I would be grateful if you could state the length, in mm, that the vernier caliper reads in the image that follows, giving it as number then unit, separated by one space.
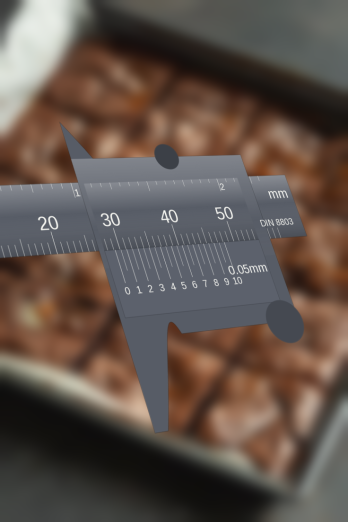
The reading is 29.2 mm
